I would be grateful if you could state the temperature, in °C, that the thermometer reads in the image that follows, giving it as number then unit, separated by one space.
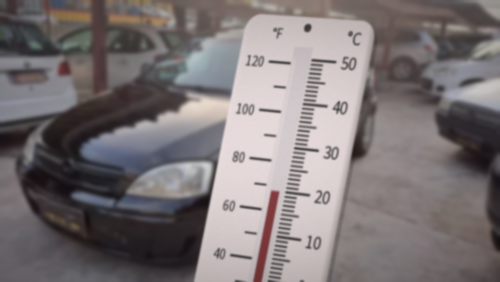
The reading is 20 °C
